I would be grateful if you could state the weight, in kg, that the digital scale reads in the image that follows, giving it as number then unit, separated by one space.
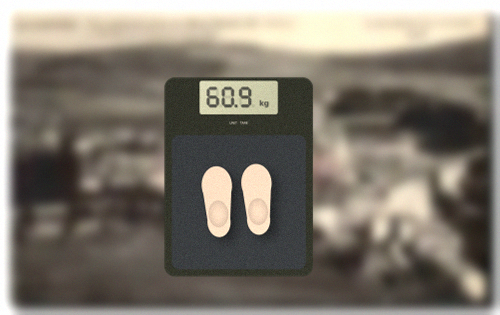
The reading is 60.9 kg
